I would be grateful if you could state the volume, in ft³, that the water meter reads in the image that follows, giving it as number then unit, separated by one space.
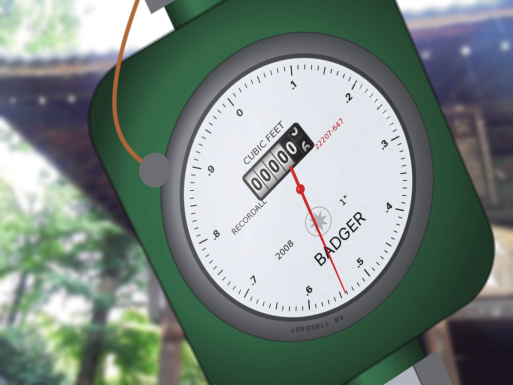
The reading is 5.54 ft³
